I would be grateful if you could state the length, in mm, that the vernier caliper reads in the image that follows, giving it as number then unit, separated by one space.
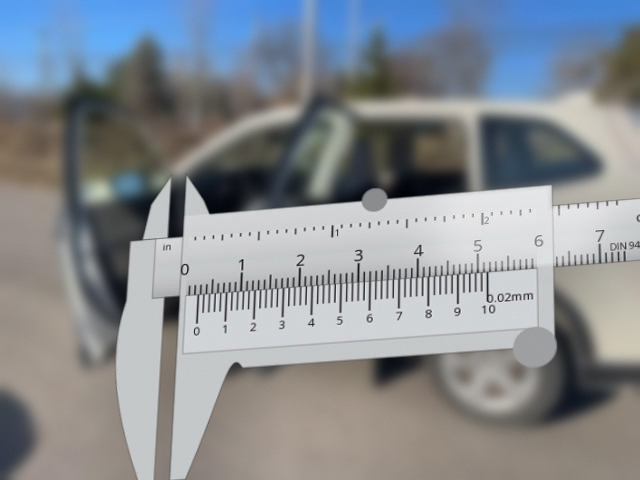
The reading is 2.6 mm
